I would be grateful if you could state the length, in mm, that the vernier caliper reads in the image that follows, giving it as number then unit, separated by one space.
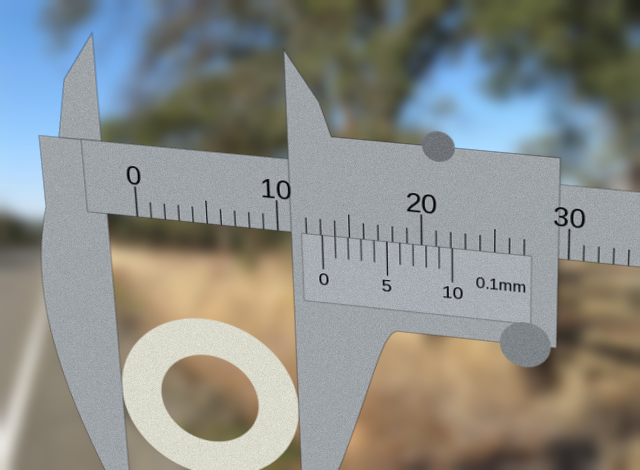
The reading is 13.1 mm
